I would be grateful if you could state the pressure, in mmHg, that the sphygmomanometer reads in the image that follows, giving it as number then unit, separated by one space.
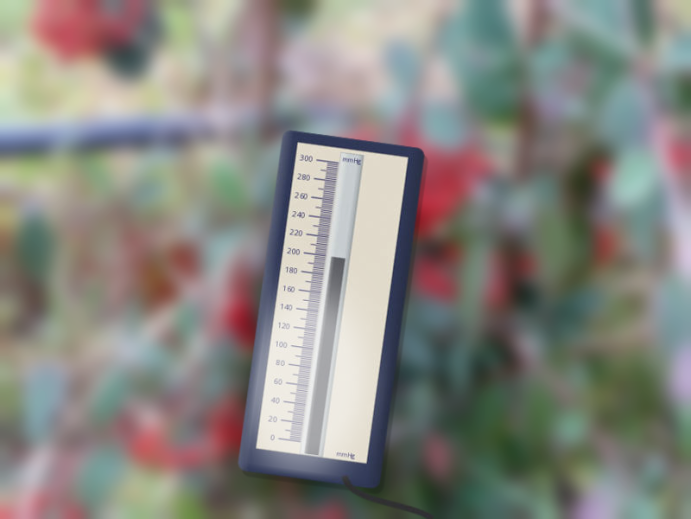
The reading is 200 mmHg
